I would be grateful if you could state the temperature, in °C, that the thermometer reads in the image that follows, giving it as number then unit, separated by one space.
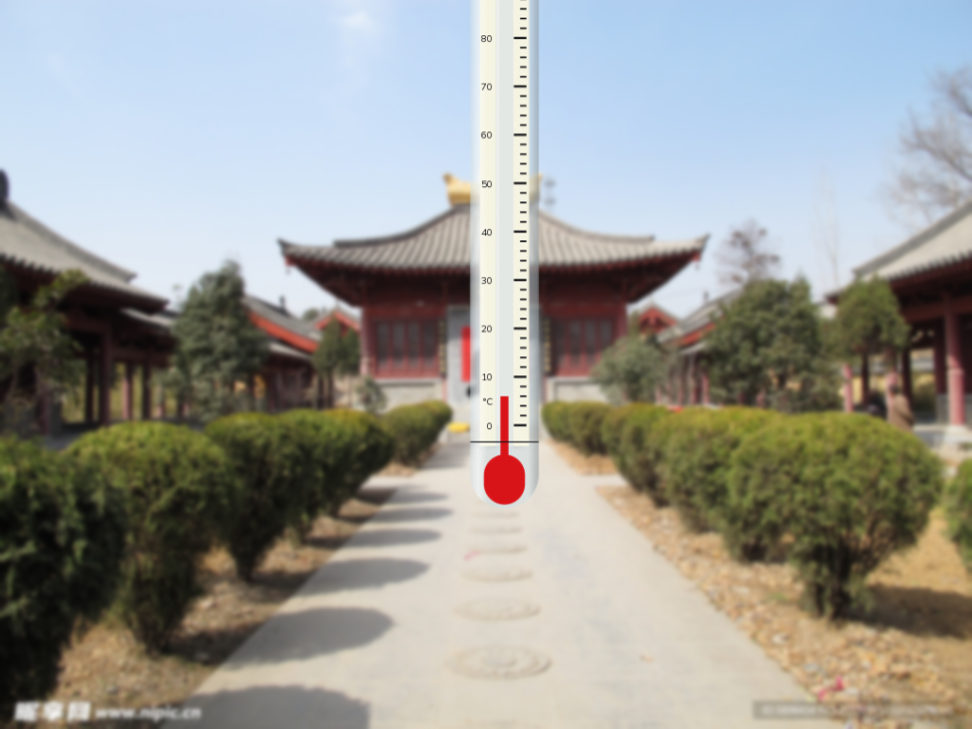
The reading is 6 °C
